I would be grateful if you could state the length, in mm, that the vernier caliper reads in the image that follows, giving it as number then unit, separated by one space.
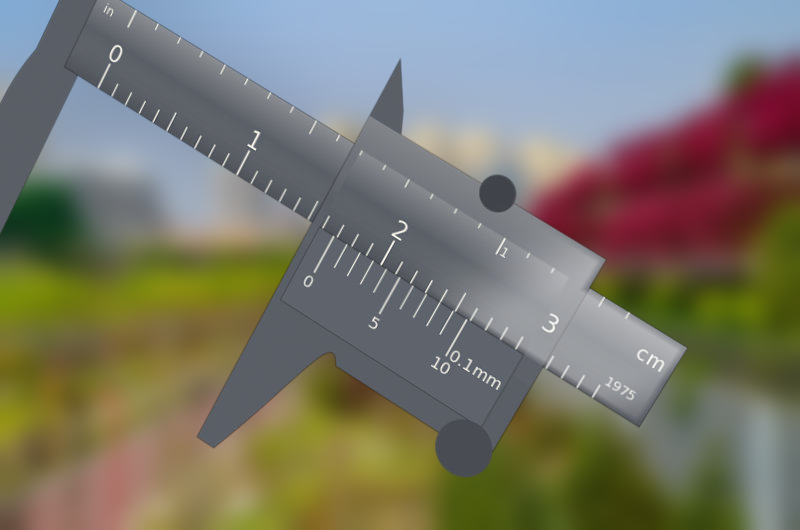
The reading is 16.8 mm
